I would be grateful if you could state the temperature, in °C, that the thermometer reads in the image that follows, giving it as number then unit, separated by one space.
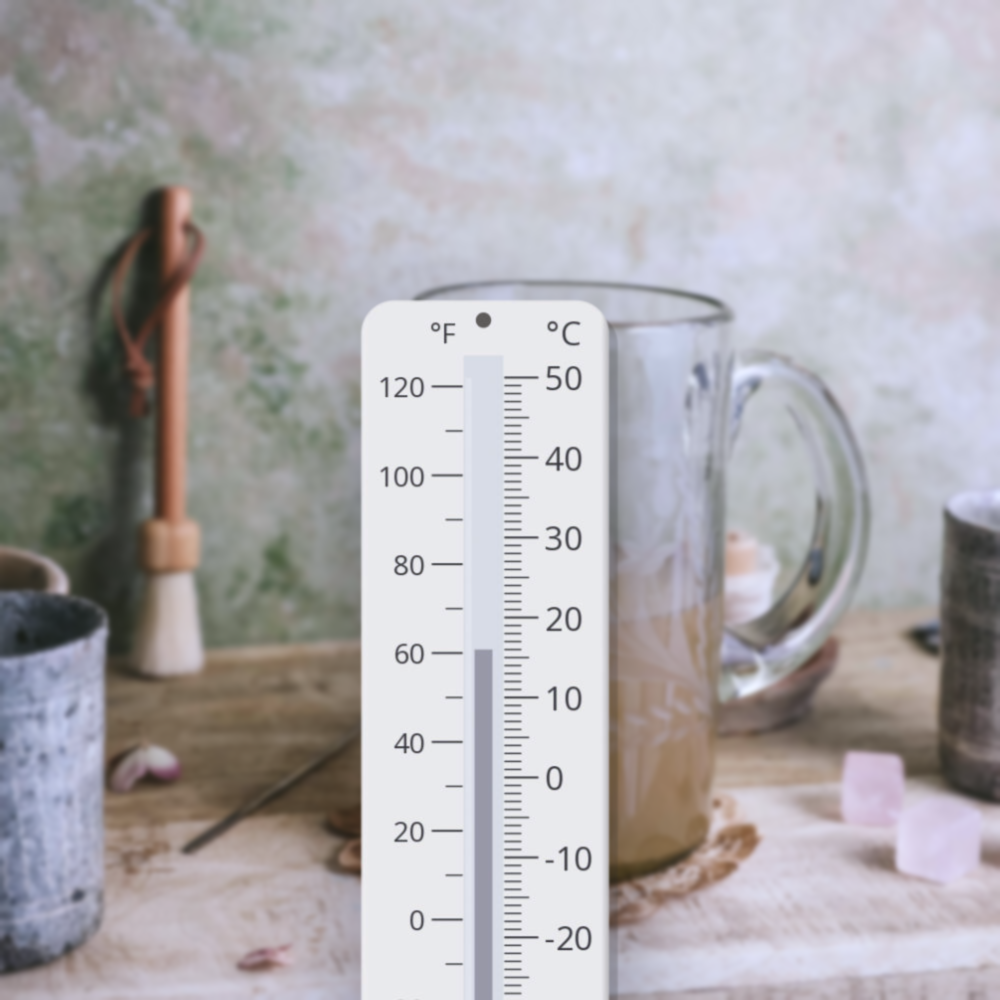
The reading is 16 °C
